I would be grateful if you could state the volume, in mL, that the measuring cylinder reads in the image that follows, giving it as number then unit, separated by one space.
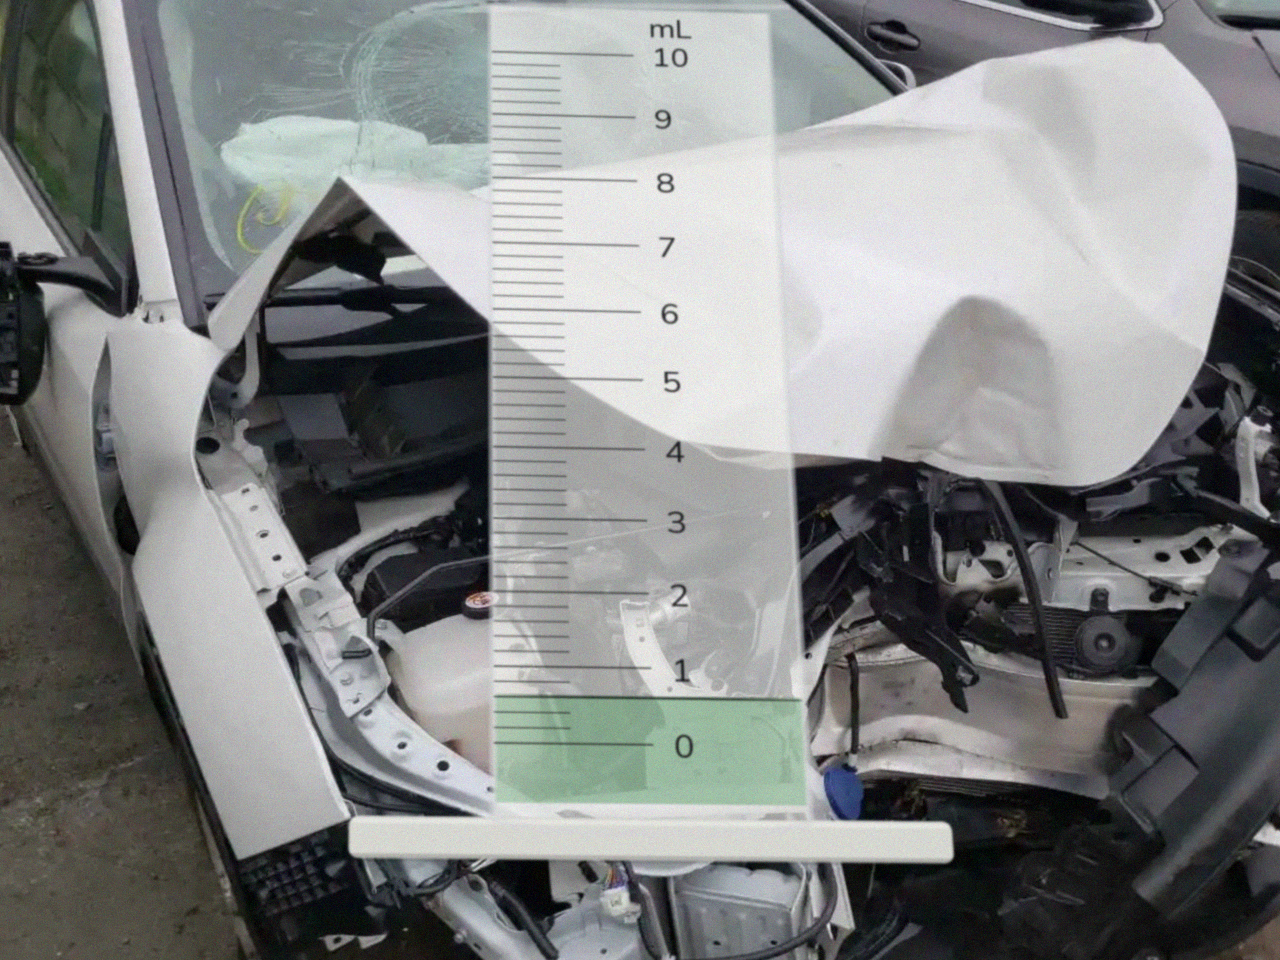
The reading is 0.6 mL
